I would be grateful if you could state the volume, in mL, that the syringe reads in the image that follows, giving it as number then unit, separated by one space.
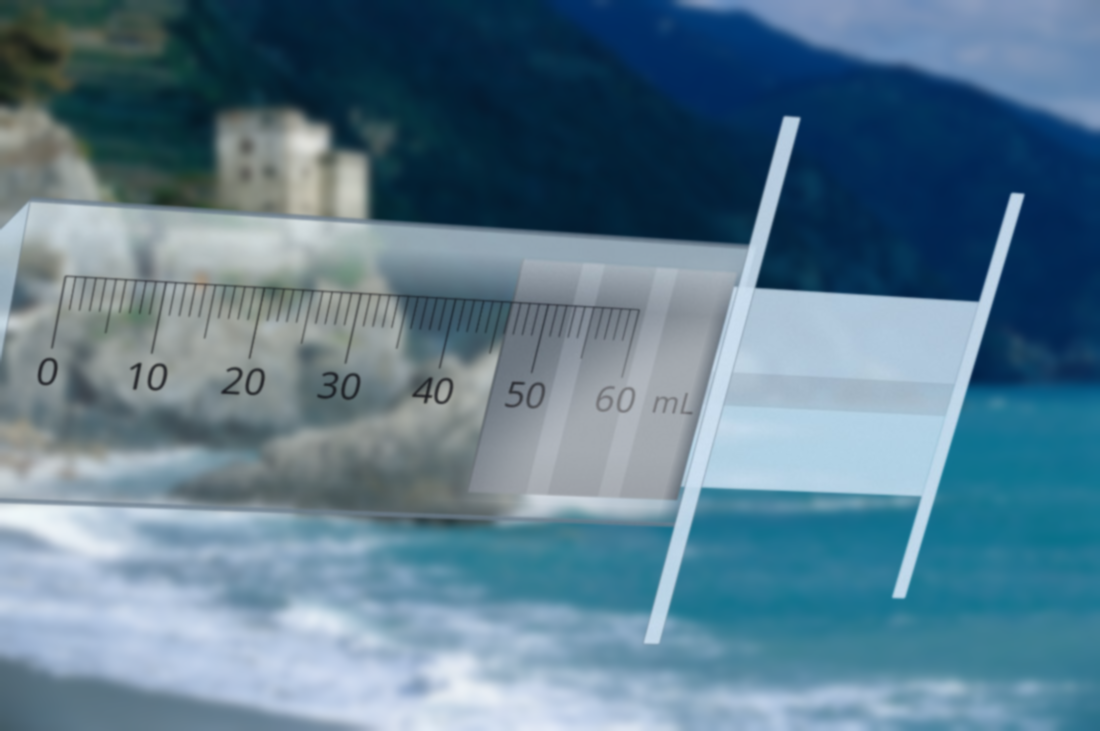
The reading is 46 mL
